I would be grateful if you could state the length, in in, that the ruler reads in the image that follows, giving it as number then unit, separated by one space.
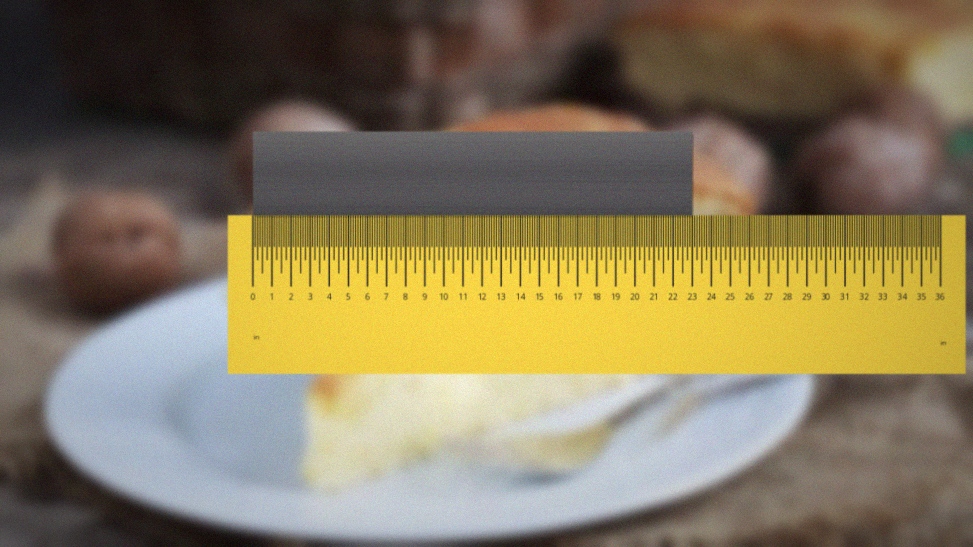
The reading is 23 in
